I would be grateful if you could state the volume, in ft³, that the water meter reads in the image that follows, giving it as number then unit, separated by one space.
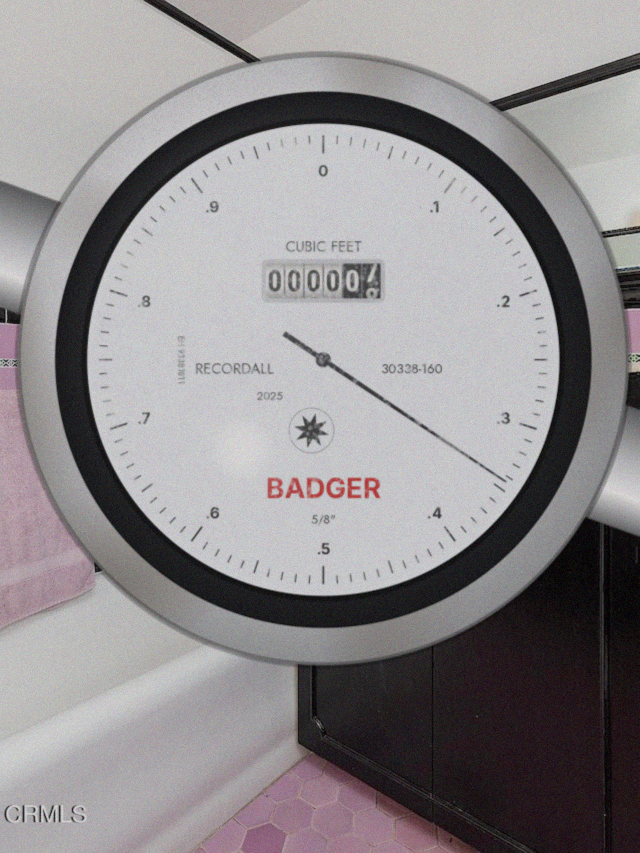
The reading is 7.34 ft³
